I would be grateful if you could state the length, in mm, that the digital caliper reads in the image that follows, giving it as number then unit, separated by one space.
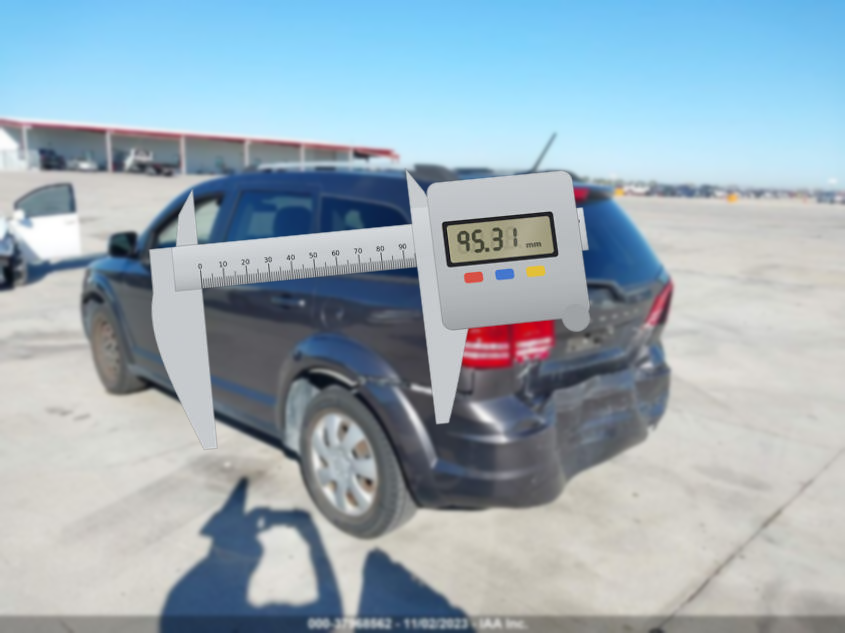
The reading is 95.31 mm
